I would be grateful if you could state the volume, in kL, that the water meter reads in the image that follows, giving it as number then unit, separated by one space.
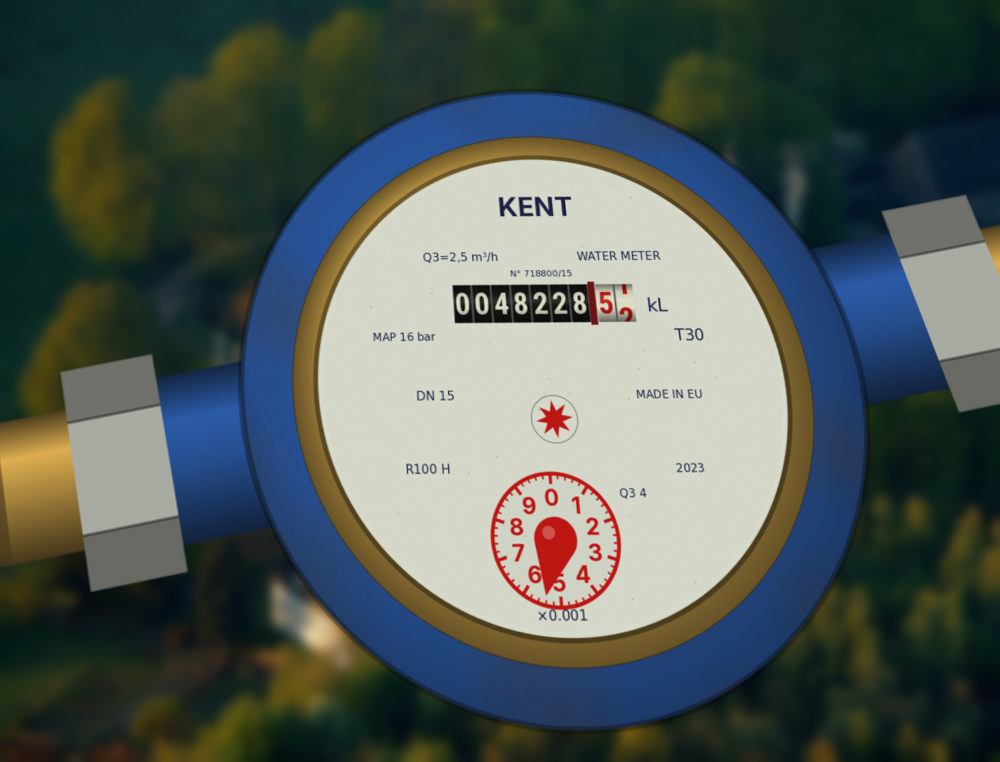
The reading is 48228.515 kL
